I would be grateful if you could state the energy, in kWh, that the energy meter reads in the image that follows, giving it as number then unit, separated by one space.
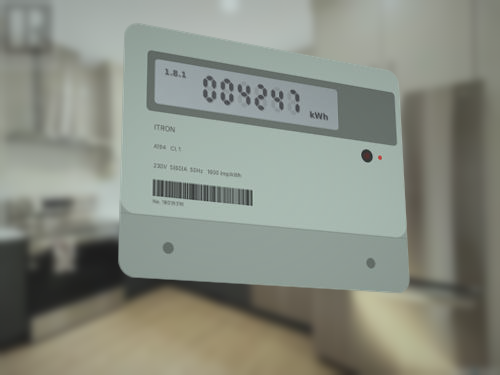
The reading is 4247 kWh
